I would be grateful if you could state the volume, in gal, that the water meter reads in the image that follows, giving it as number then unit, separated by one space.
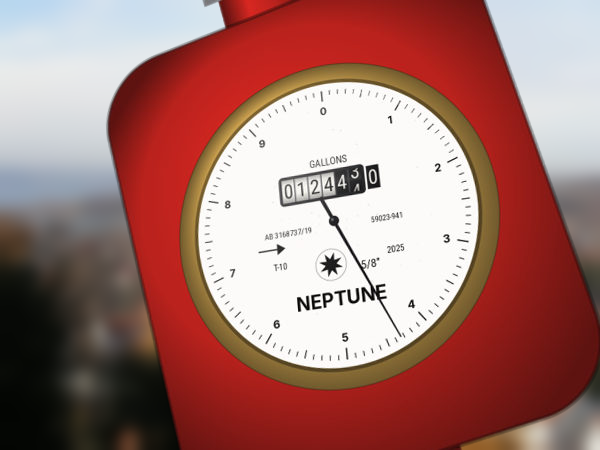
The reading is 124434.3 gal
